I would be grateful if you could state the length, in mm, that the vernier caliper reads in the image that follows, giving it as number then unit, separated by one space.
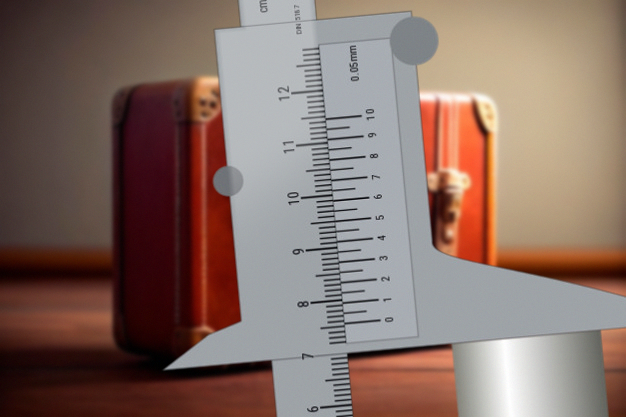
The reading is 75.5 mm
